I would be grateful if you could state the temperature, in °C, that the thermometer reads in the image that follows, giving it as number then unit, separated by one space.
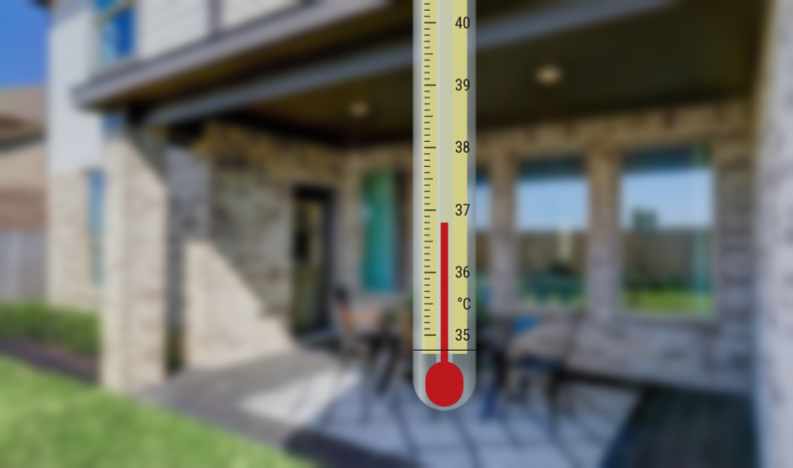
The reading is 36.8 °C
